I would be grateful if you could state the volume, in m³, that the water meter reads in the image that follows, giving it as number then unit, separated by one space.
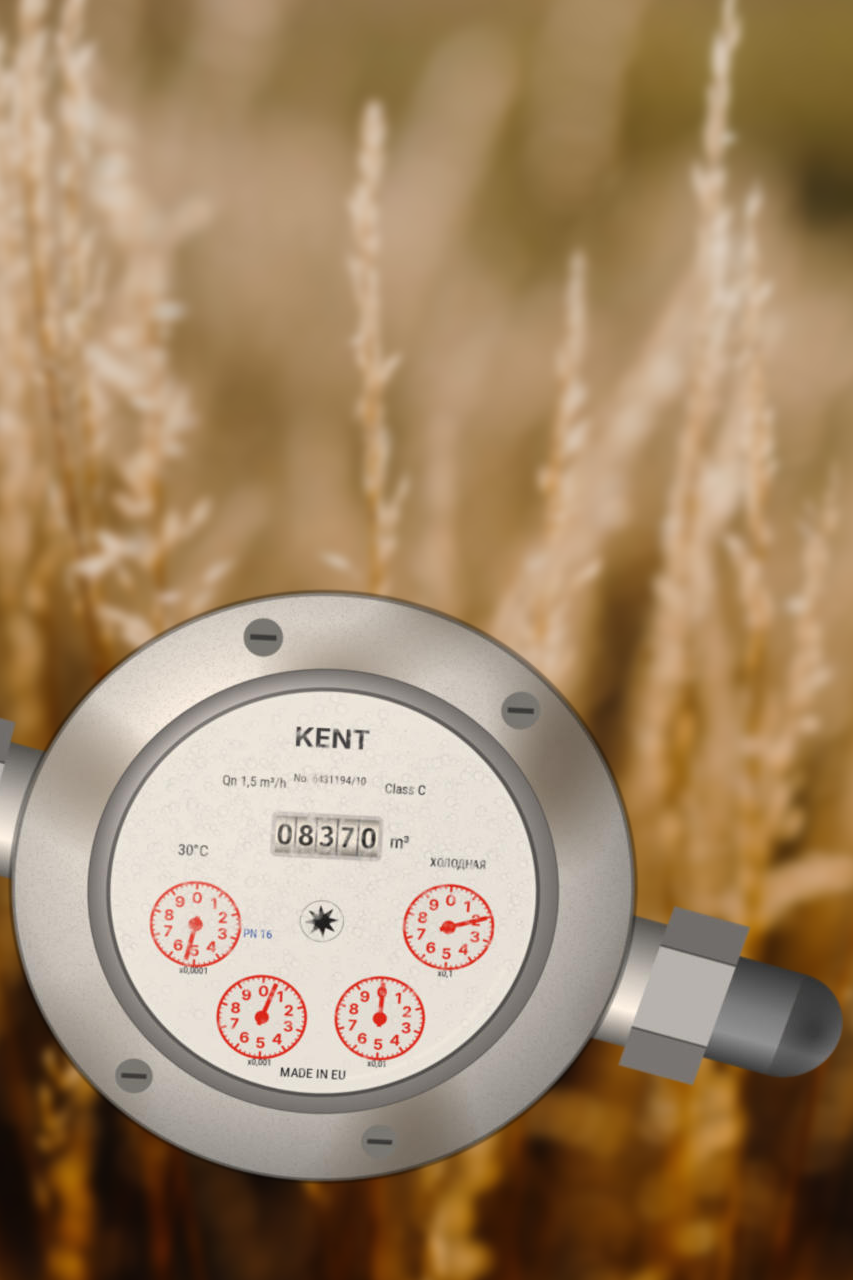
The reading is 8370.2005 m³
